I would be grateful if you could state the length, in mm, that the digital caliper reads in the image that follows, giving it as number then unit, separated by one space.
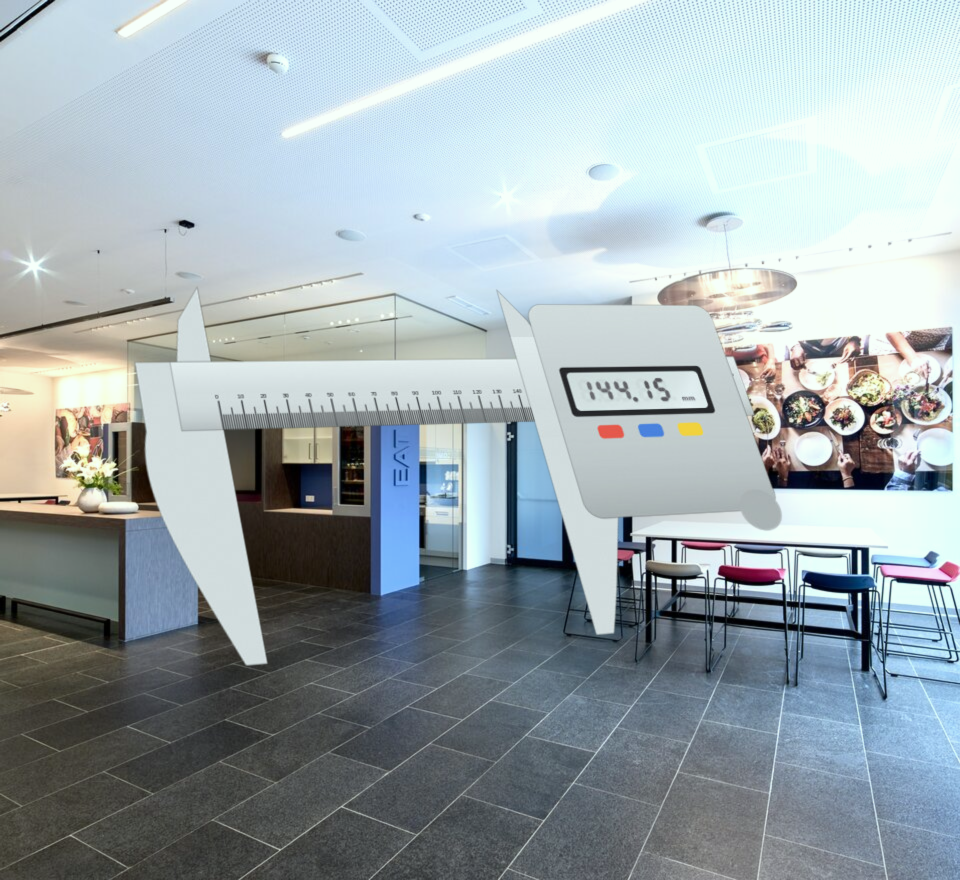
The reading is 144.15 mm
